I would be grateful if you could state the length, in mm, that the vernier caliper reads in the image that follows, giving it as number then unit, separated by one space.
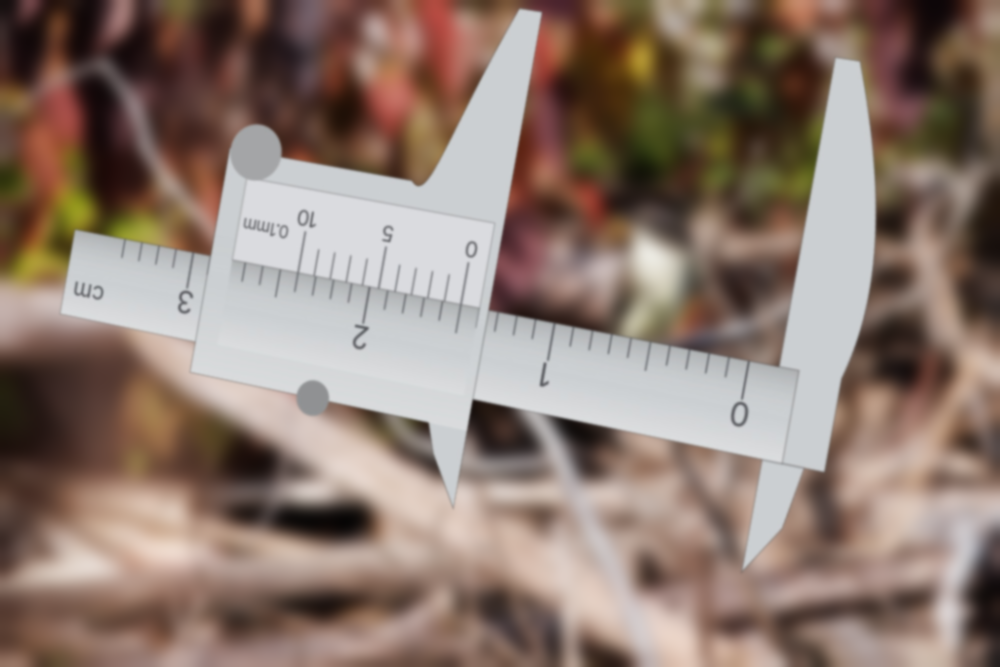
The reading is 15.0 mm
